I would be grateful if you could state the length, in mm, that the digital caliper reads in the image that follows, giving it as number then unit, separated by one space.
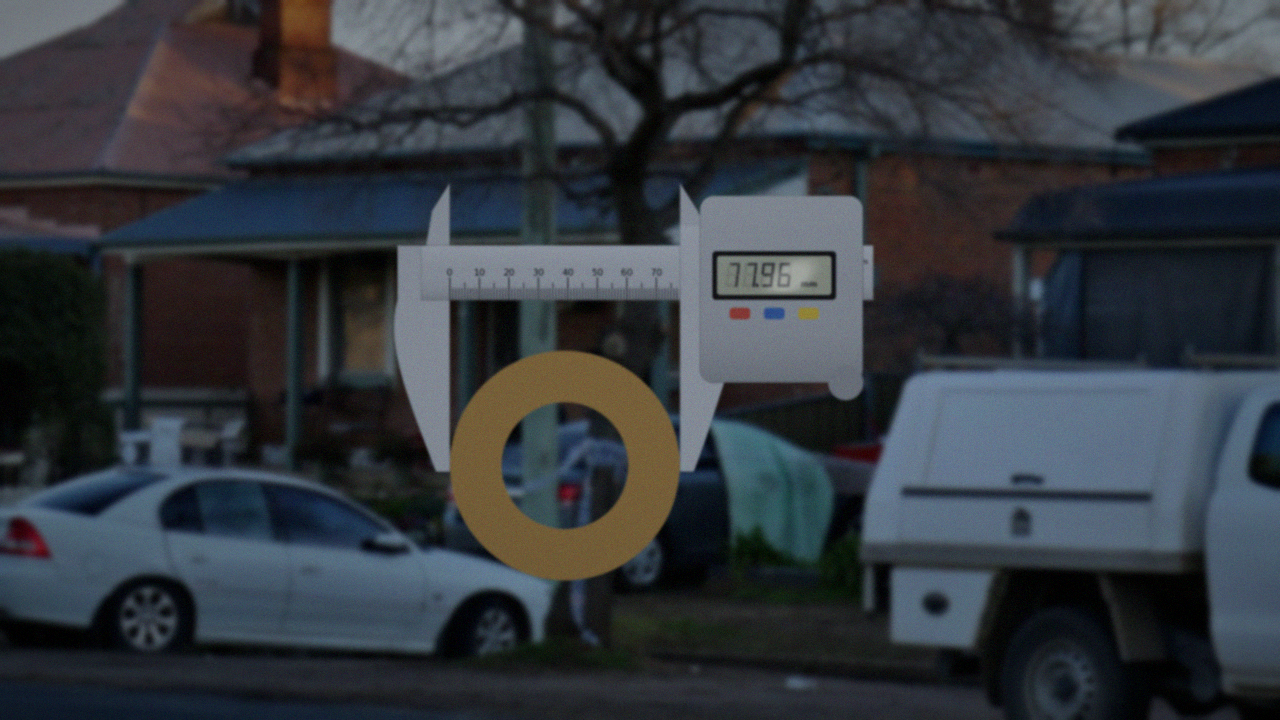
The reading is 77.96 mm
